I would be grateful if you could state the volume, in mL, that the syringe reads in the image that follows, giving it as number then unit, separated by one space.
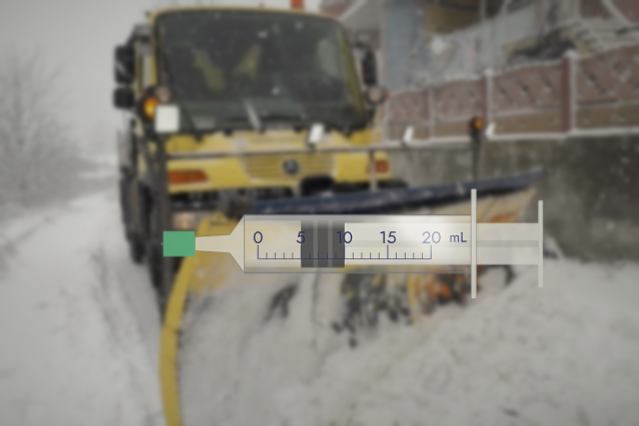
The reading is 5 mL
